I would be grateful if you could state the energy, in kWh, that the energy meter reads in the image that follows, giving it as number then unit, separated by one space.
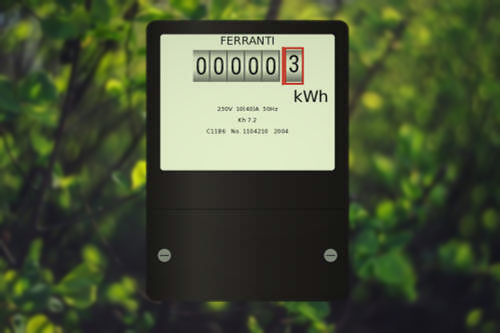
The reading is 0.3 kWh
